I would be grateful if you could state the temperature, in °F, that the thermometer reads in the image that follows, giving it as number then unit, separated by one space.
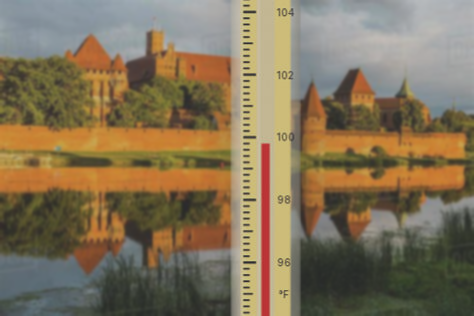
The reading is 99.8 °F
